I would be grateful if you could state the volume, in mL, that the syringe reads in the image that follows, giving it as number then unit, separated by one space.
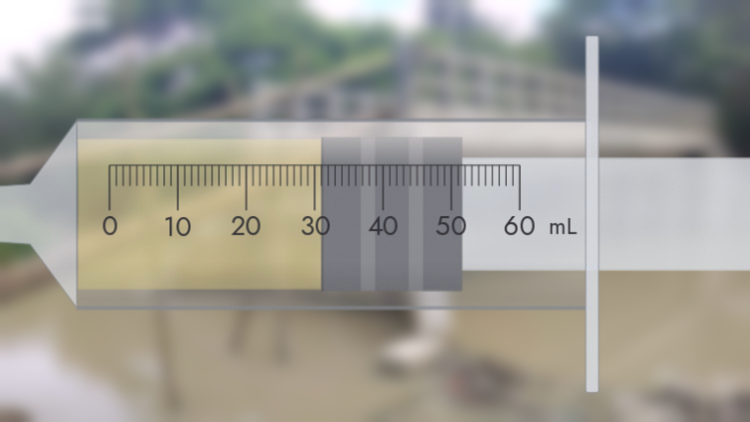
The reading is 31 mL
